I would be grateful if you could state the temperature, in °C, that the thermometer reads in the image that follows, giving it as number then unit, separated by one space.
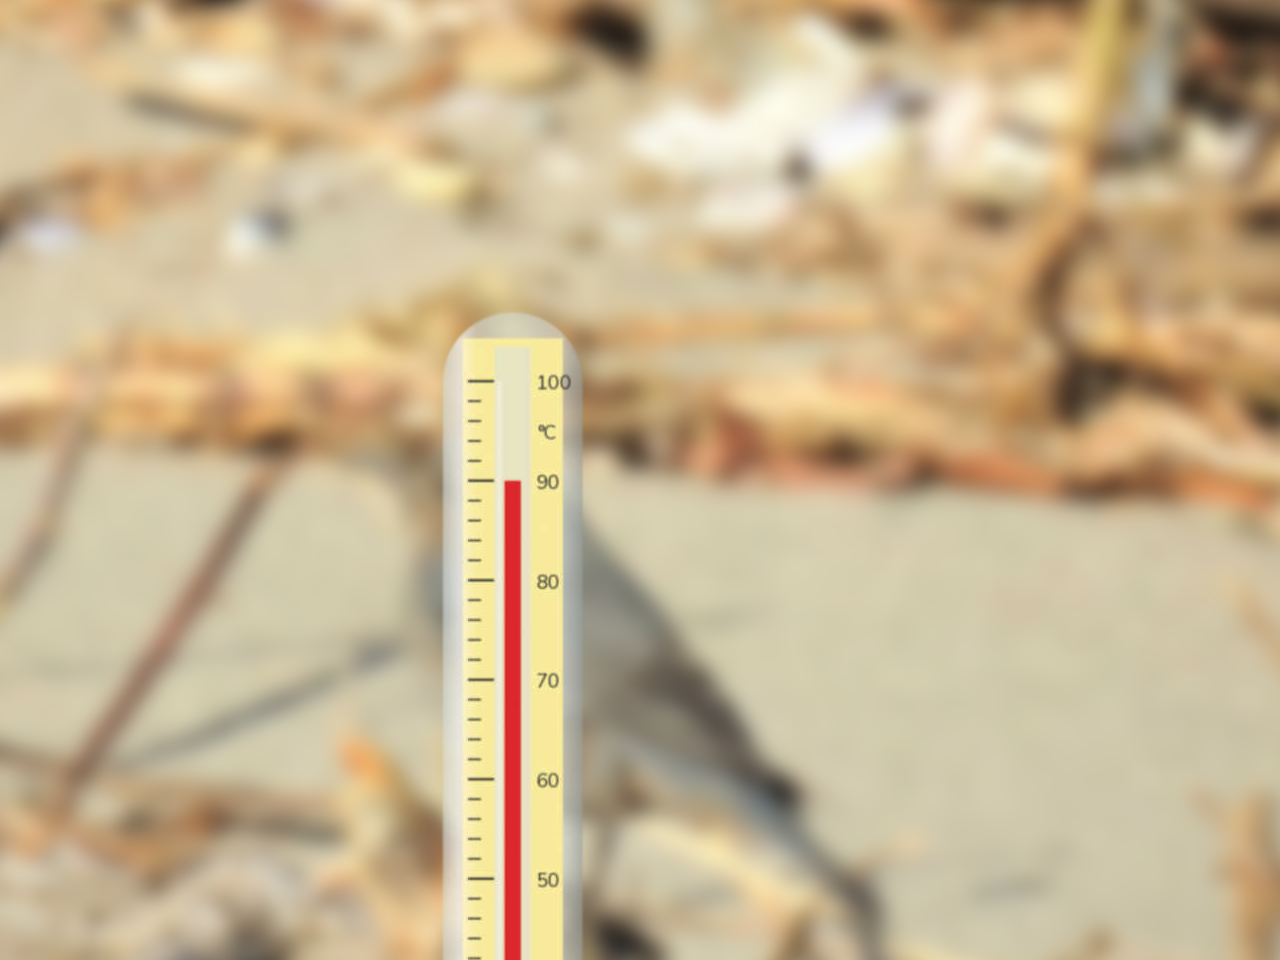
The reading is 90 °C
